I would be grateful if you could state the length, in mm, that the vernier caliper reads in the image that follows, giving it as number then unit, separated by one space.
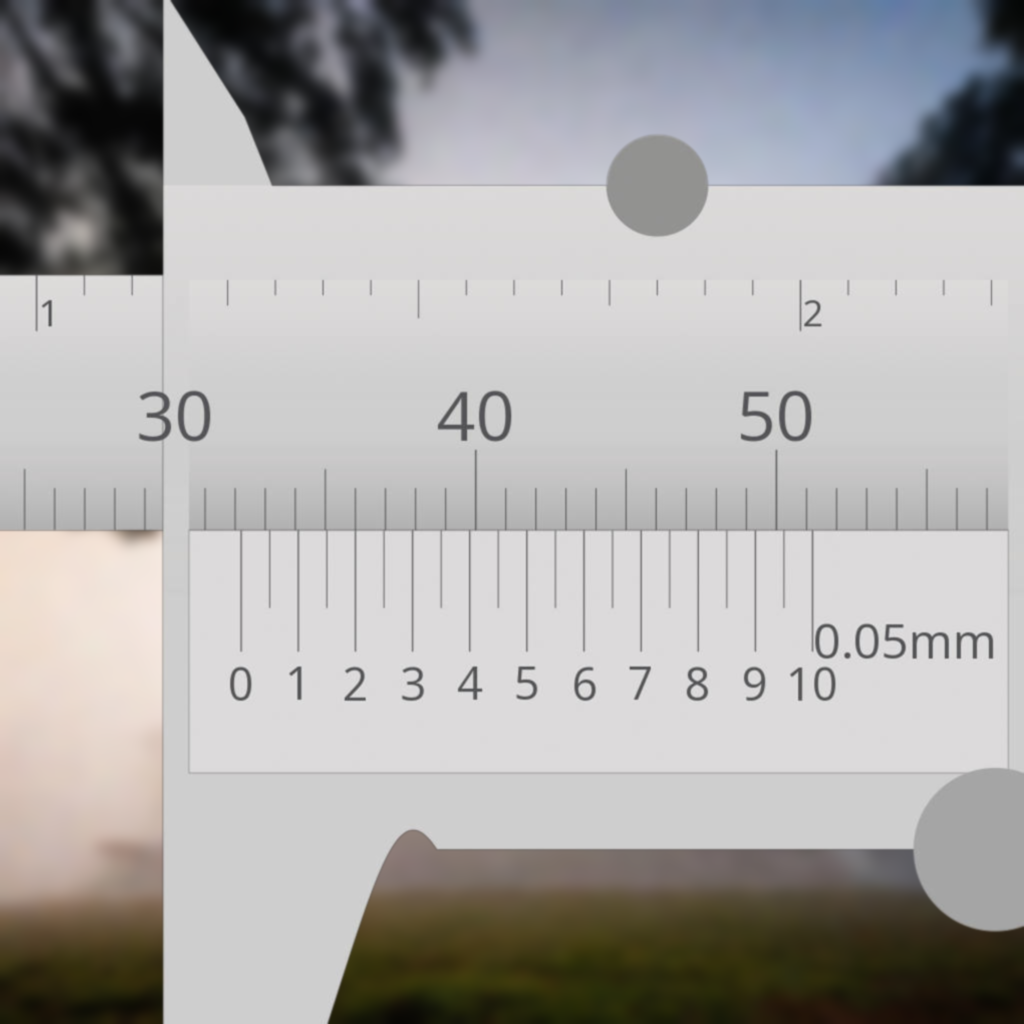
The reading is 32.20 mm
